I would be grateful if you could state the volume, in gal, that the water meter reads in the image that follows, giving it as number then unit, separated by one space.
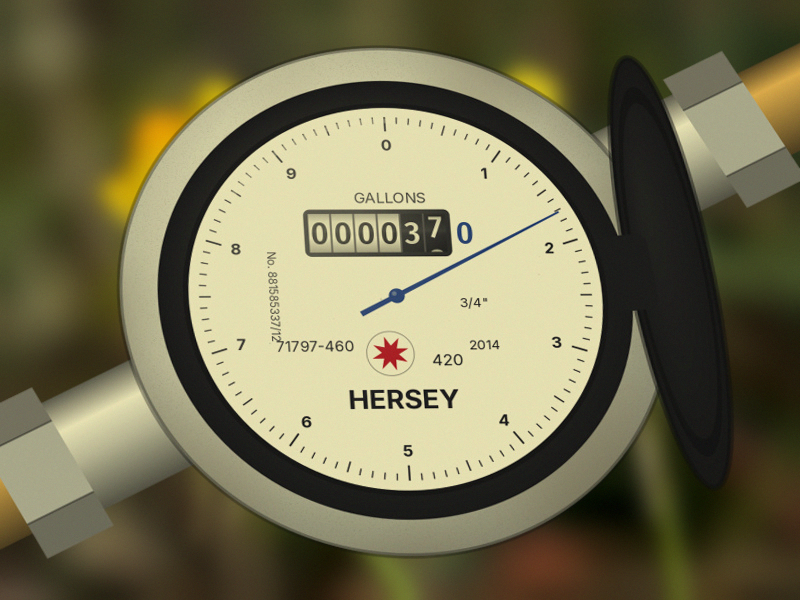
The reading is 371.7 gal
